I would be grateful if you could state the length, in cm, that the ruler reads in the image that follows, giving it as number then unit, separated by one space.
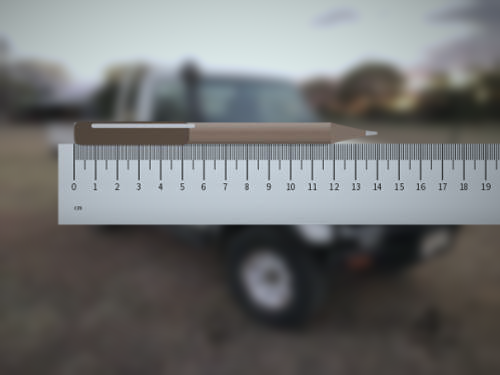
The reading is 14 cm
